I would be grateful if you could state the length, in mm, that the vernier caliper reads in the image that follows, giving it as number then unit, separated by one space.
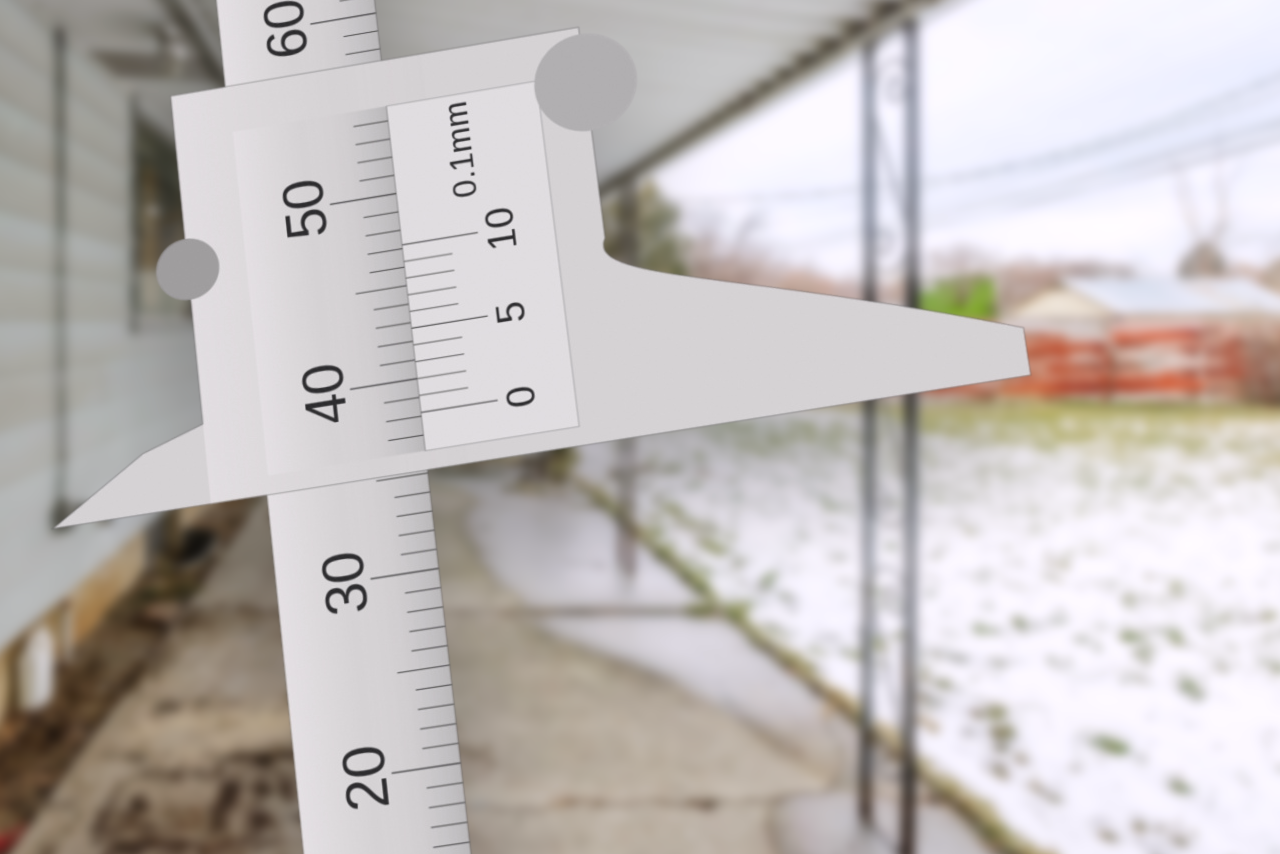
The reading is 38.2 mm
